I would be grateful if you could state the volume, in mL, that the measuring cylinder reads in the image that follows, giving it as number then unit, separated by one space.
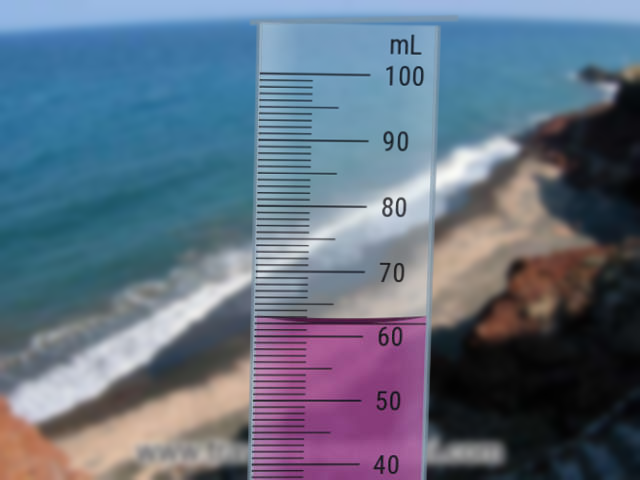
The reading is 62 mL
